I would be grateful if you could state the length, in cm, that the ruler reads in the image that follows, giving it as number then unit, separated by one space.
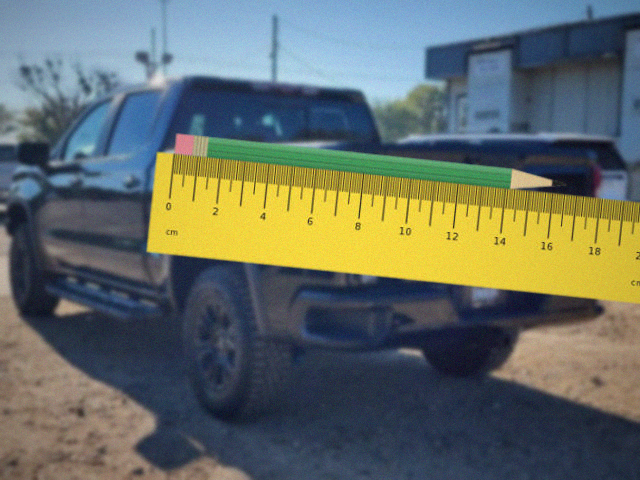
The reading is 16.5 cm
